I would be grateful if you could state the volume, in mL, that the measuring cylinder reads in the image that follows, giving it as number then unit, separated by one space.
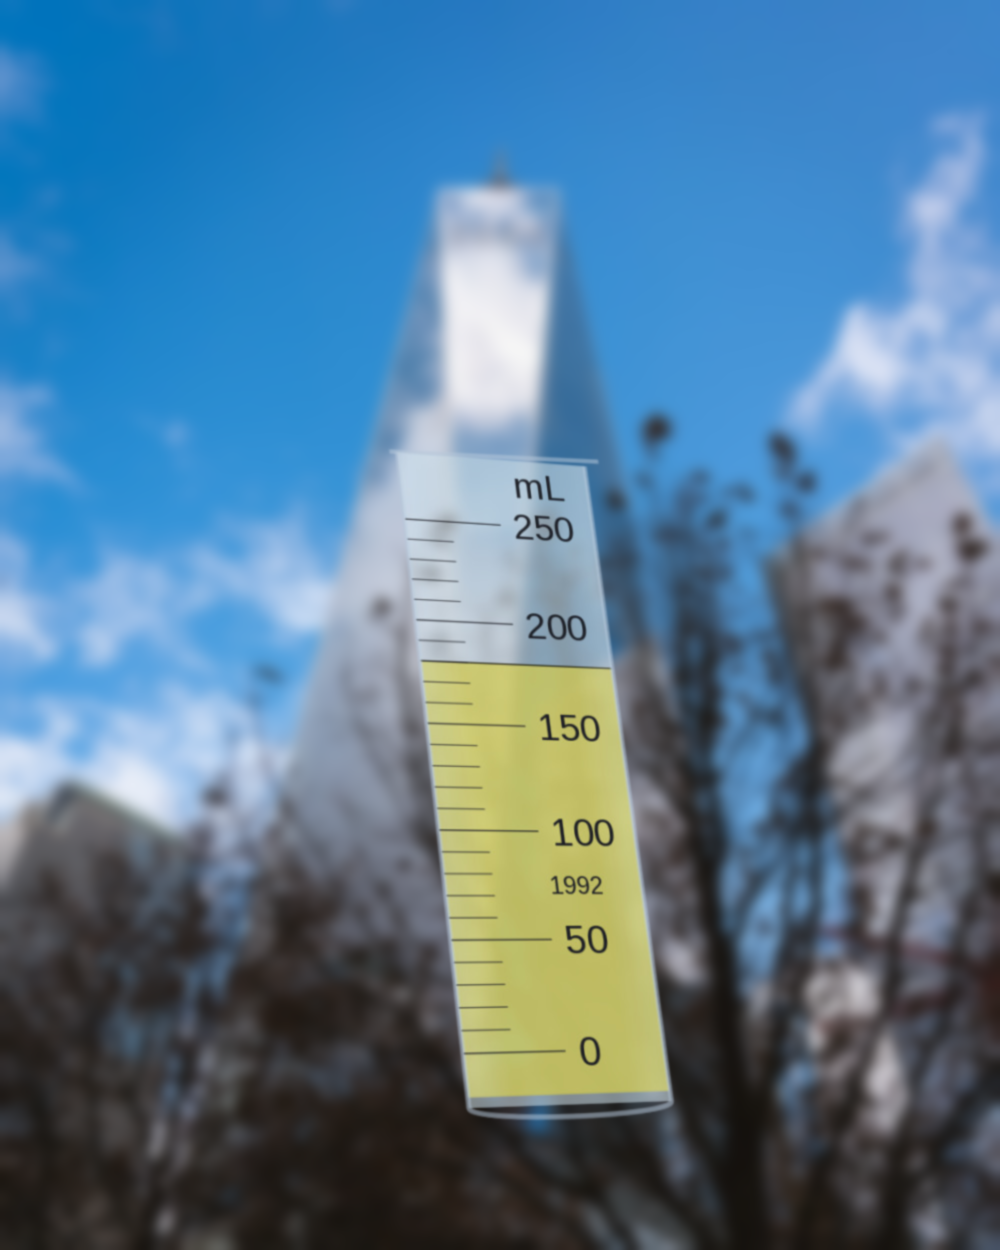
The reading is 180 mL
